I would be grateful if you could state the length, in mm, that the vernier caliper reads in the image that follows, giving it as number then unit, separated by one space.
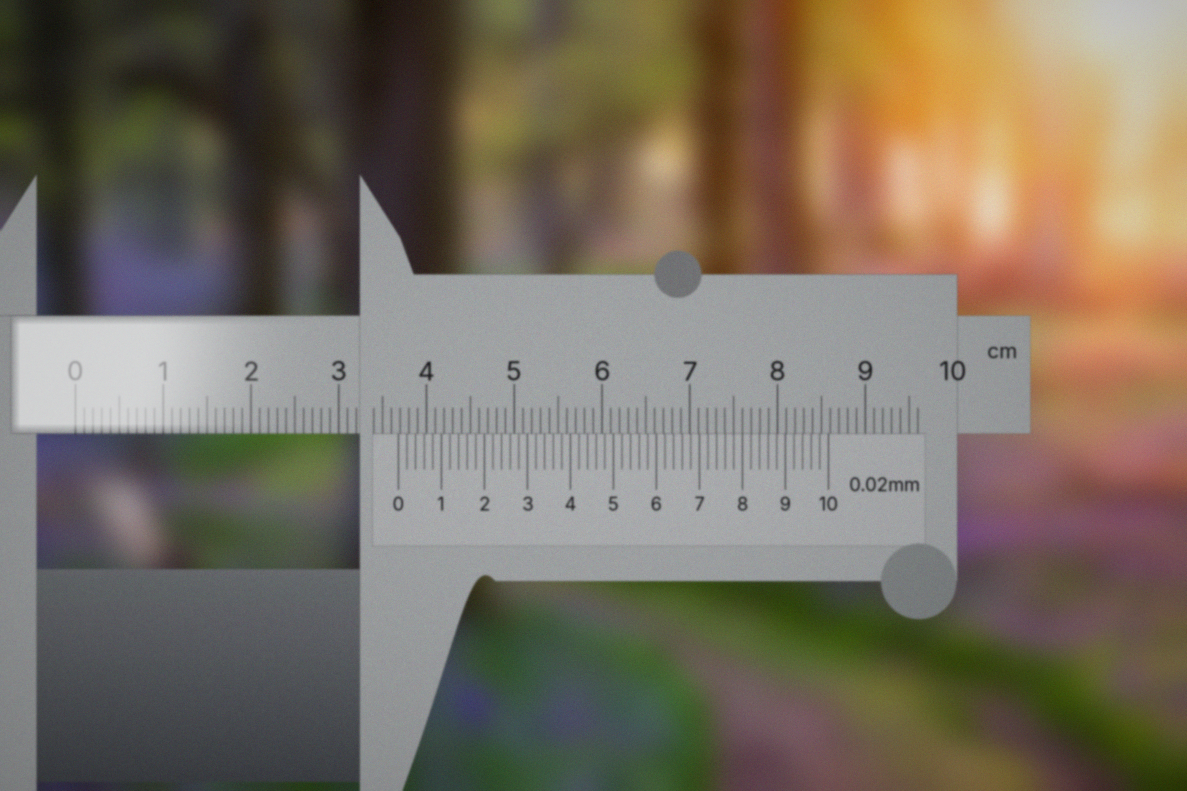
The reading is 36.8 mm
